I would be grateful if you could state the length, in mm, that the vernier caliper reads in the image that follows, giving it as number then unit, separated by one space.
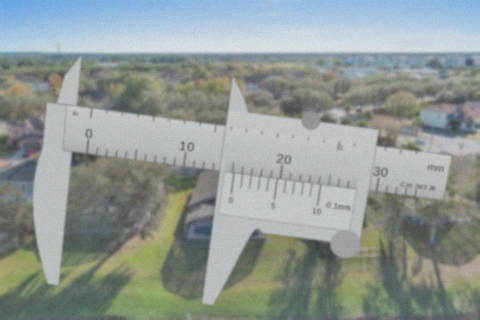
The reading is 15.2 mm
